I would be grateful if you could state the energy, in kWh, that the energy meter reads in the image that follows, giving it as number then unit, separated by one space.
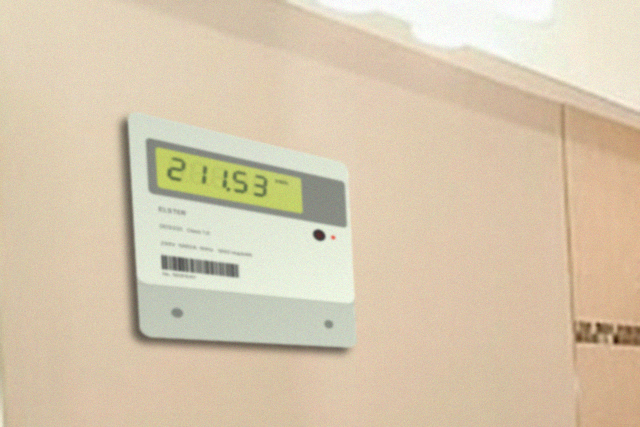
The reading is 211.53 kWh
